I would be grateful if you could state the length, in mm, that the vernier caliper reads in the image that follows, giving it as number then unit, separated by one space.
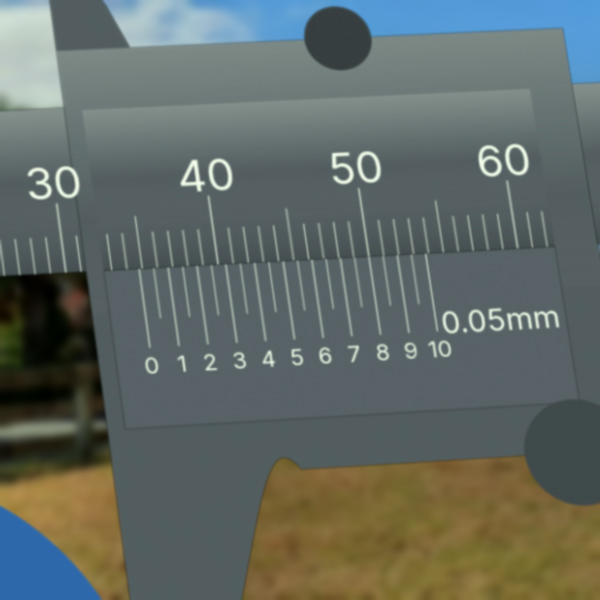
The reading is 34.8 mm
